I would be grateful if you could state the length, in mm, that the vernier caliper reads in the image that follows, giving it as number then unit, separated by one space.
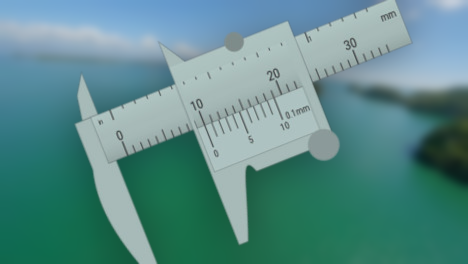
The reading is 10.0 mm
